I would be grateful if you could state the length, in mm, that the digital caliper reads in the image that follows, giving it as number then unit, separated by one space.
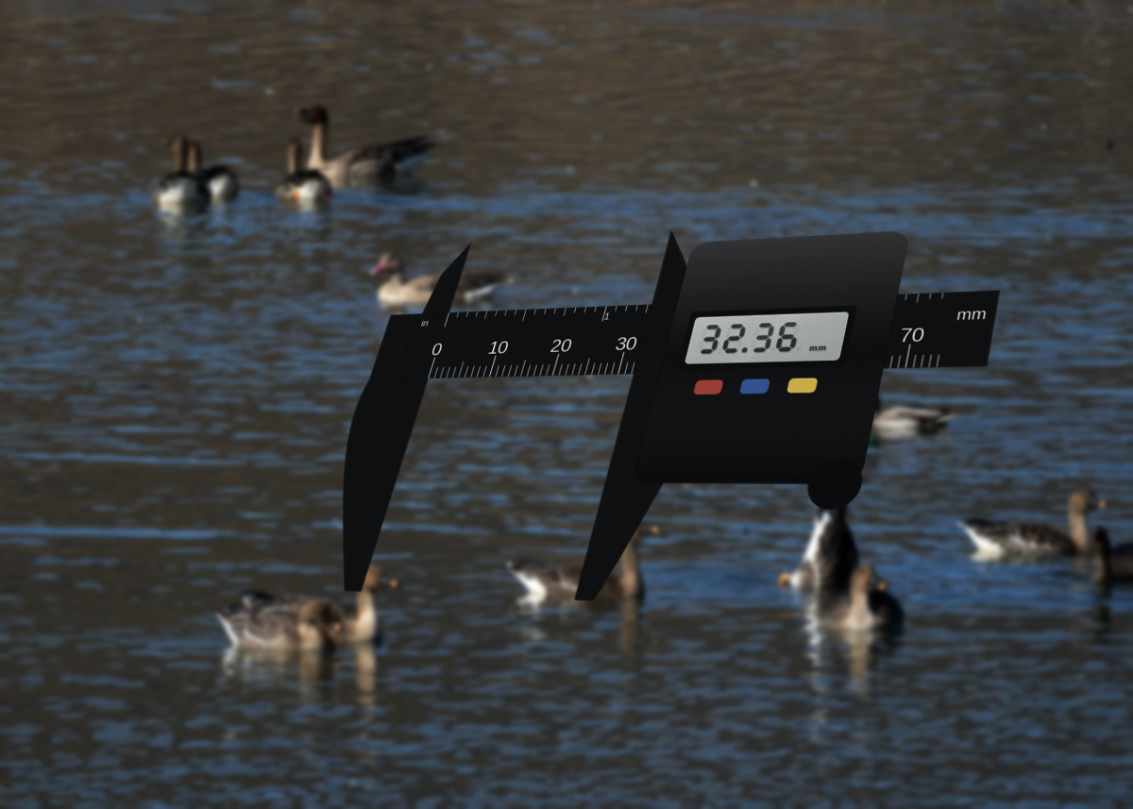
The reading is 32.36 mm
